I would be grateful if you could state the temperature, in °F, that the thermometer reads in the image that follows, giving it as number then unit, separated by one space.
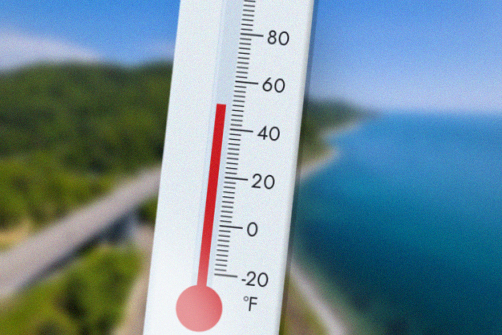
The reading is 50 °F
